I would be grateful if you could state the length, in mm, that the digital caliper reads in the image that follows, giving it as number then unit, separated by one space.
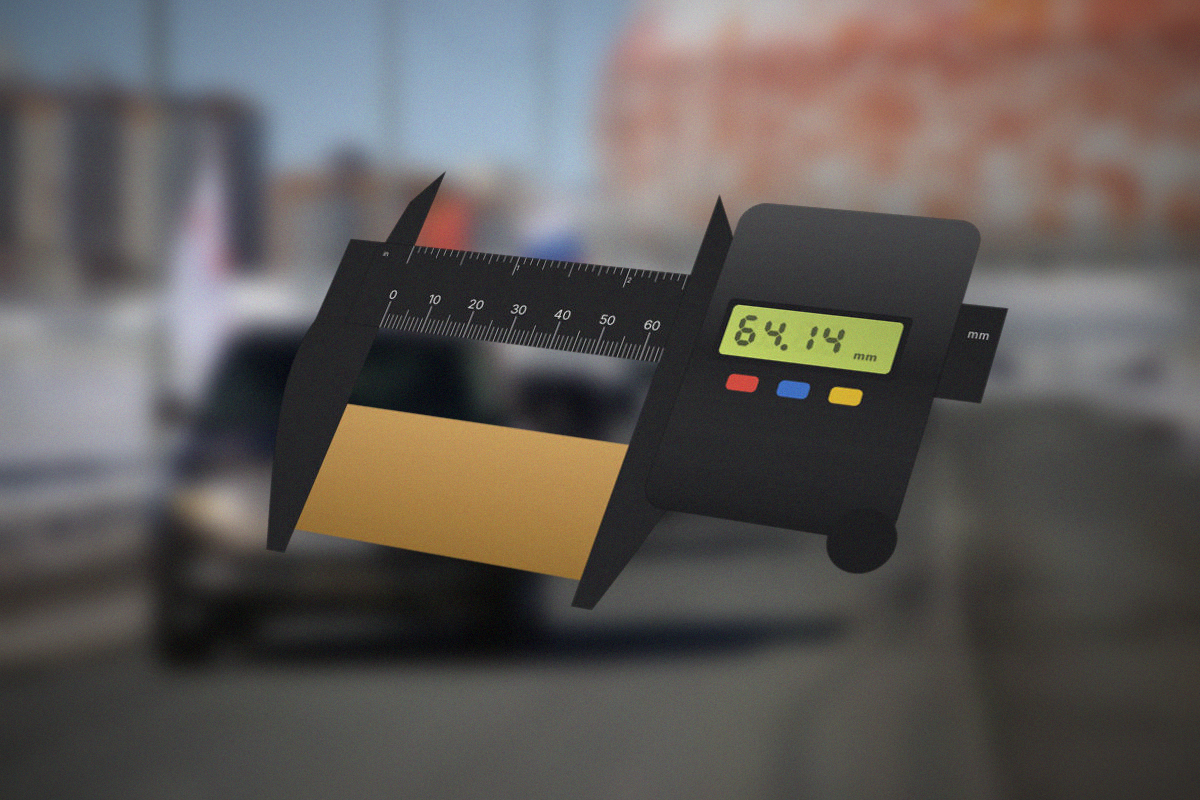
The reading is 64.14 mm
